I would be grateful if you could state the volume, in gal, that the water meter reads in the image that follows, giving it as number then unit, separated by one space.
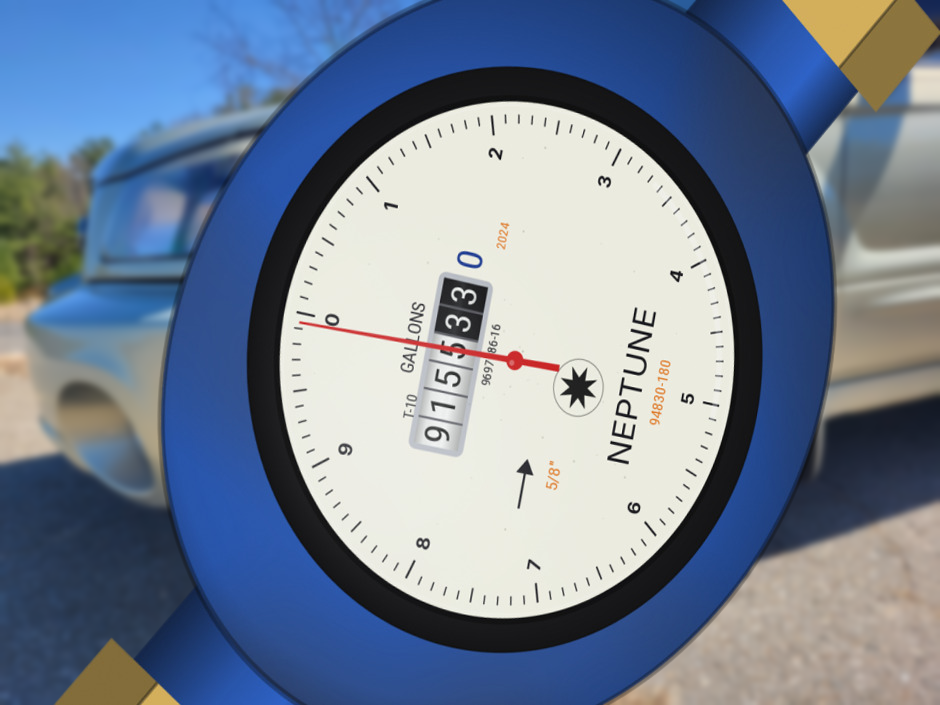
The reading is 9155329.9 gal
